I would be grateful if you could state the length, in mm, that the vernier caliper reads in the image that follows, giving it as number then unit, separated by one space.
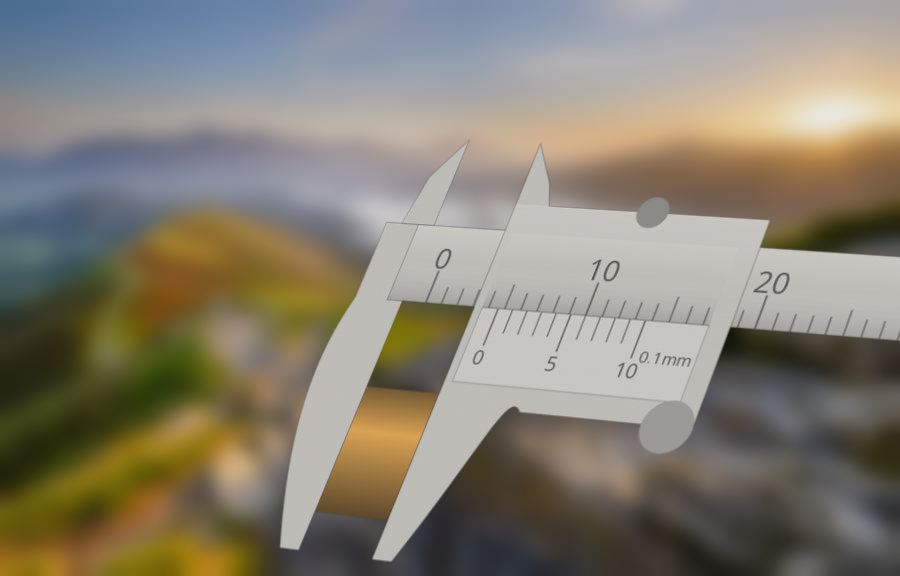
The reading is 4.6 mm
